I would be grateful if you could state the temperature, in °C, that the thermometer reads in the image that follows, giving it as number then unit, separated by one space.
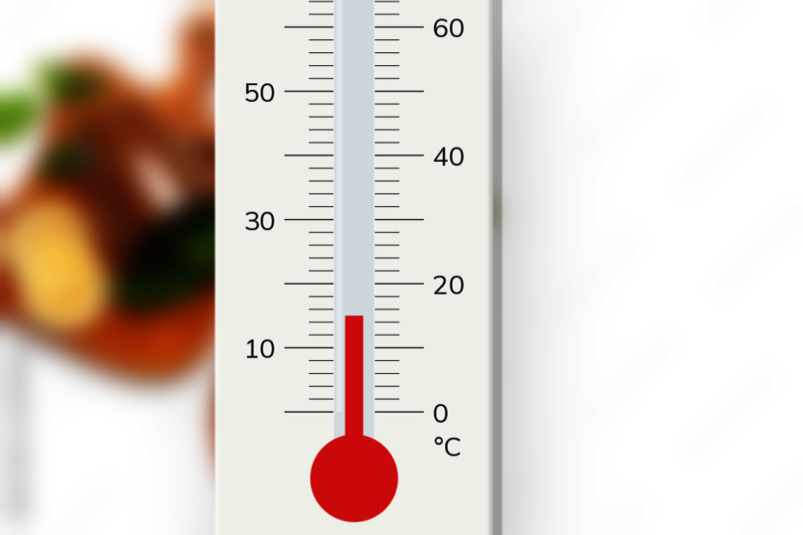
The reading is 15 °C
